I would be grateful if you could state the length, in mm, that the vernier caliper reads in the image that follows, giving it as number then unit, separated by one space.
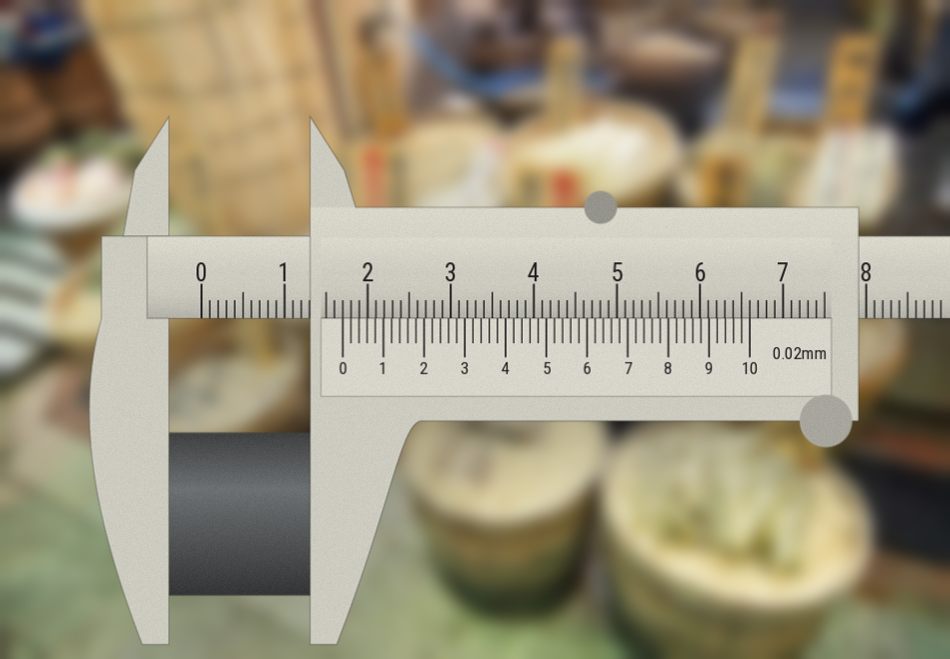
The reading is 17.0 mm
